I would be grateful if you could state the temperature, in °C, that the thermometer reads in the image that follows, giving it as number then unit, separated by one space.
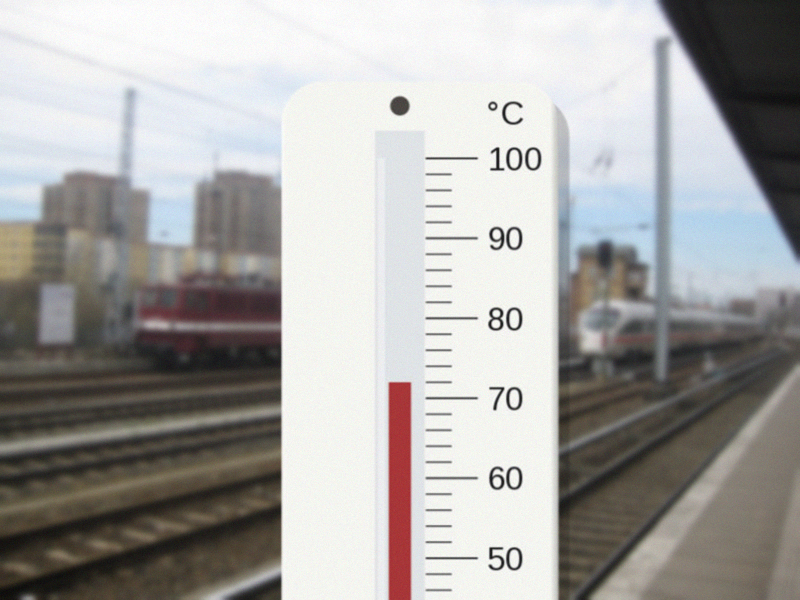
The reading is 72 °C
